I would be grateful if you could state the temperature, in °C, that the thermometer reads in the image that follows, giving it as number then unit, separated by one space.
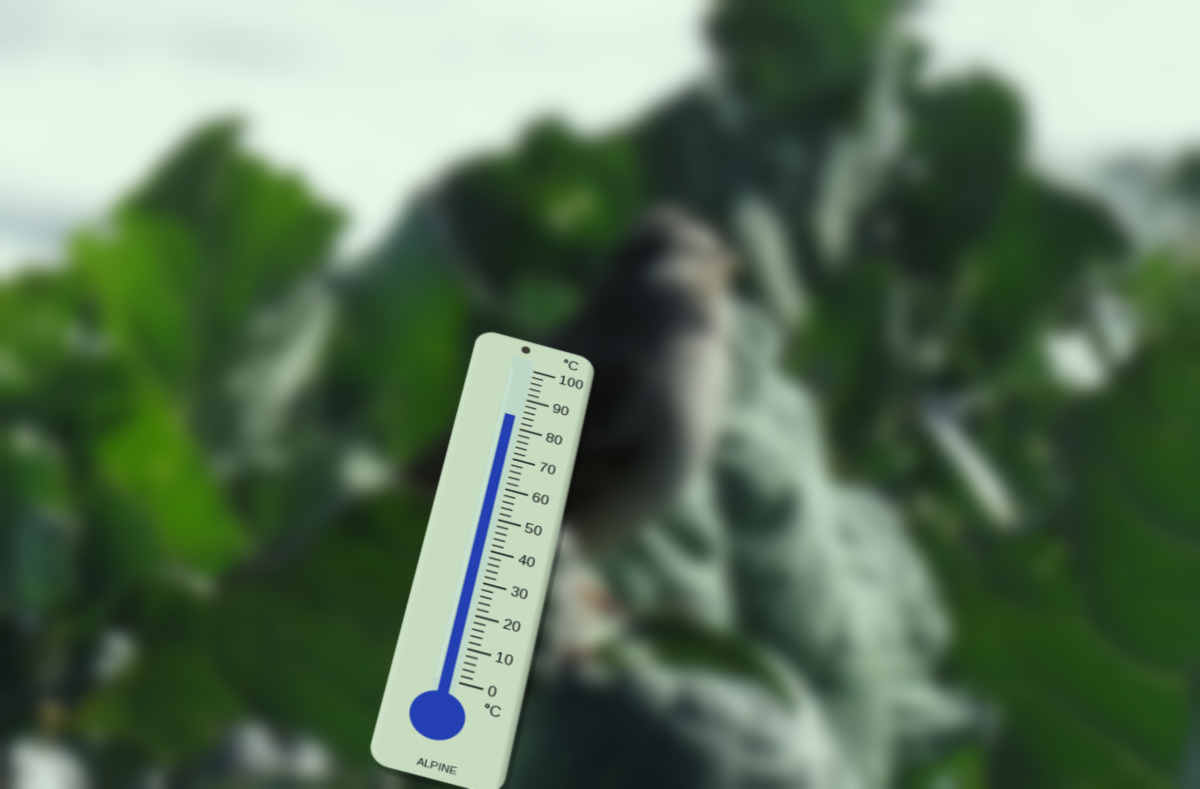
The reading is 84 °C
